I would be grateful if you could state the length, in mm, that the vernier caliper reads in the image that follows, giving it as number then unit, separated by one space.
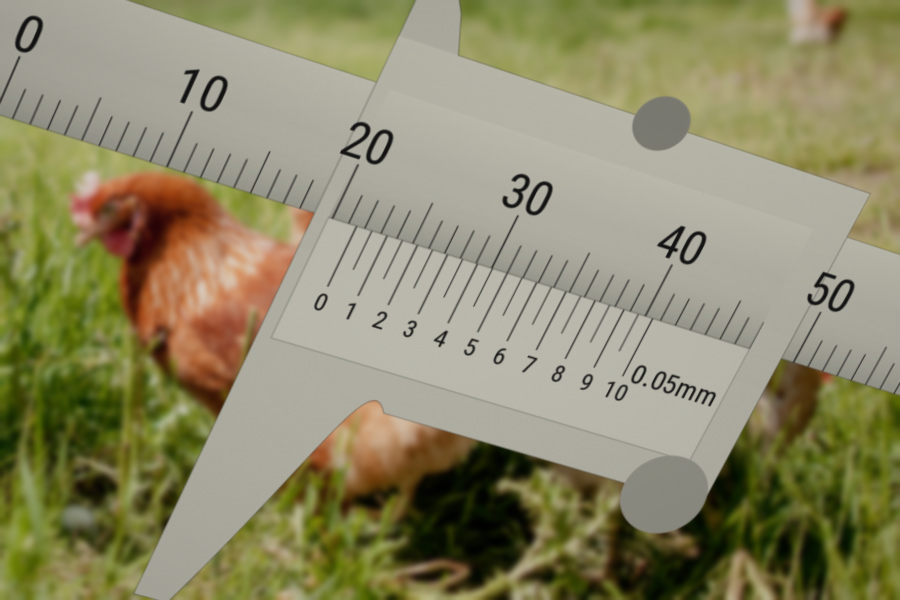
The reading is 21.5 mm
